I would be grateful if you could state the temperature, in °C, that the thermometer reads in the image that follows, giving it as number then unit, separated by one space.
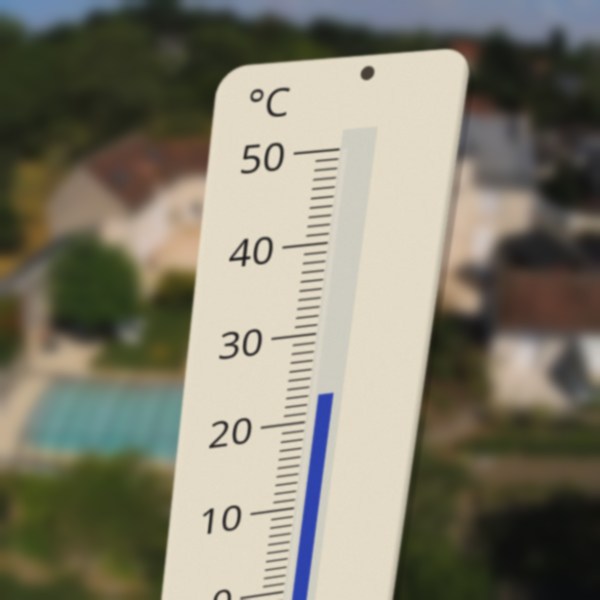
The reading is 23 °C
